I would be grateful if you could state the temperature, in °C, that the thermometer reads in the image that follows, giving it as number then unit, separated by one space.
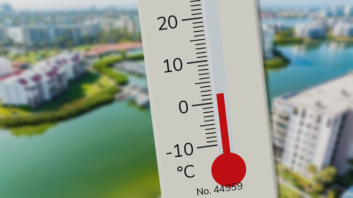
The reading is 2 °C
